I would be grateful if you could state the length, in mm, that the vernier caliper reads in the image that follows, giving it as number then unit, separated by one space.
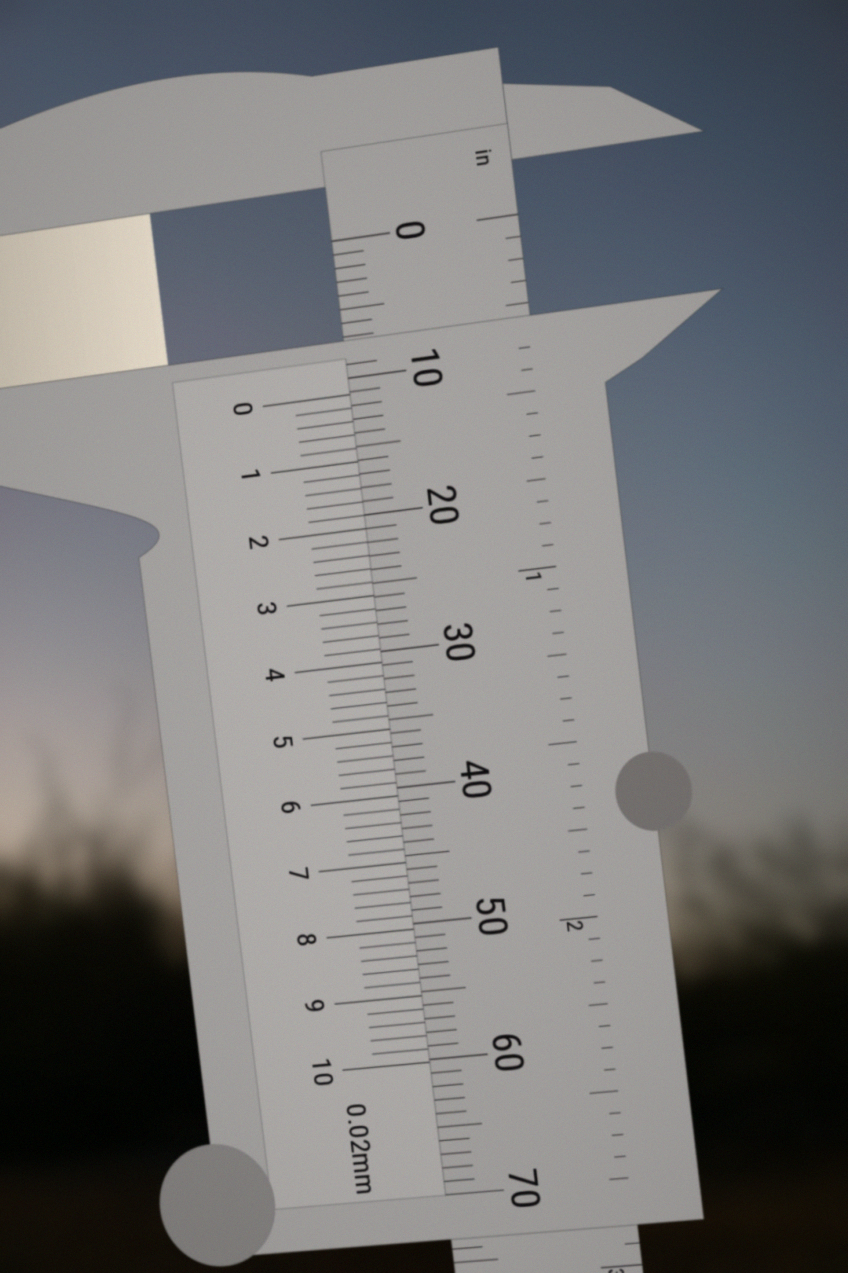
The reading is 11.2 mm
